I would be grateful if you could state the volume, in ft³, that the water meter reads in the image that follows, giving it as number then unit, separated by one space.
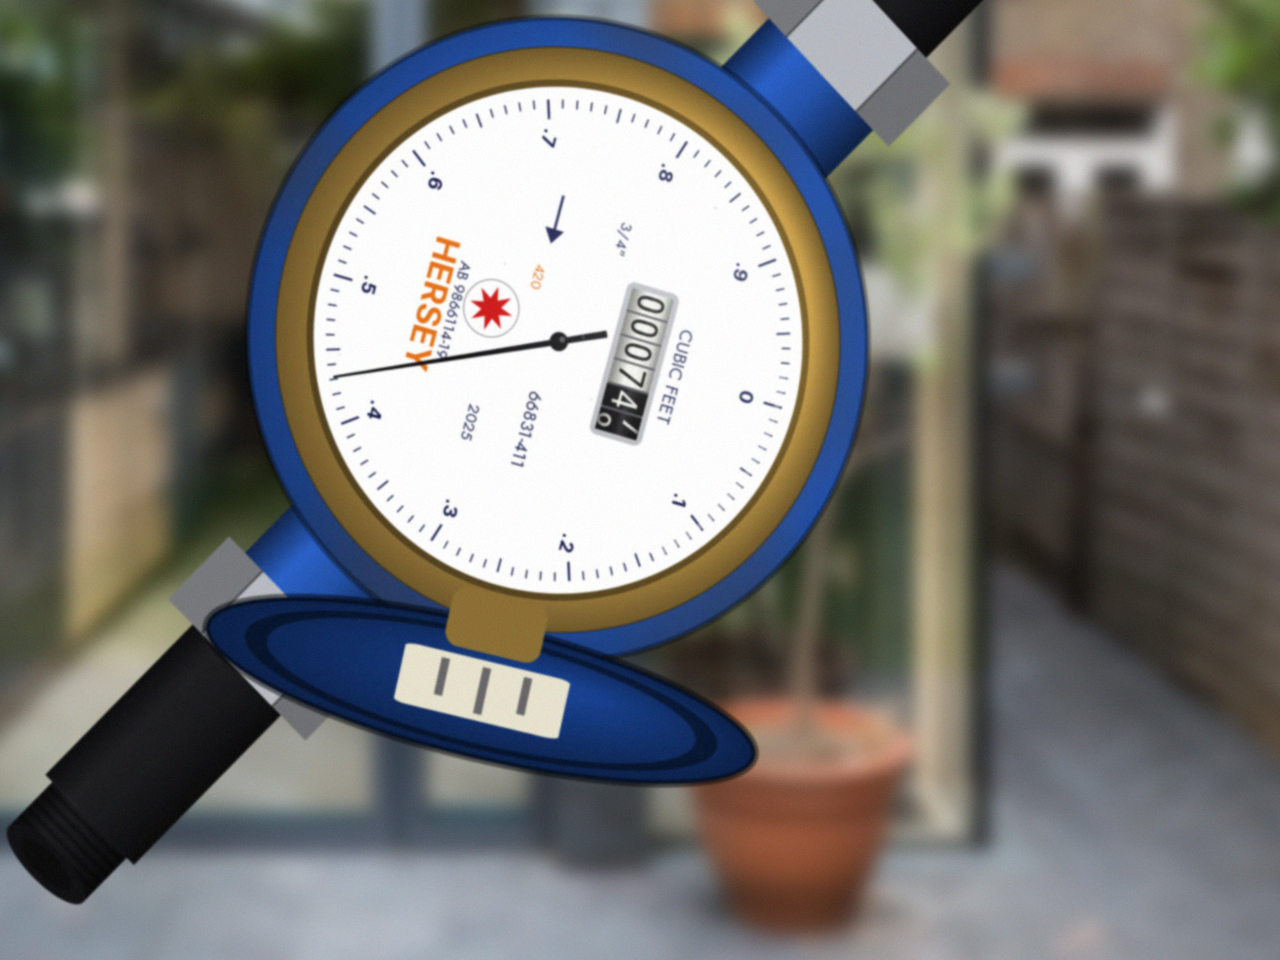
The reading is 747.43 ft³
